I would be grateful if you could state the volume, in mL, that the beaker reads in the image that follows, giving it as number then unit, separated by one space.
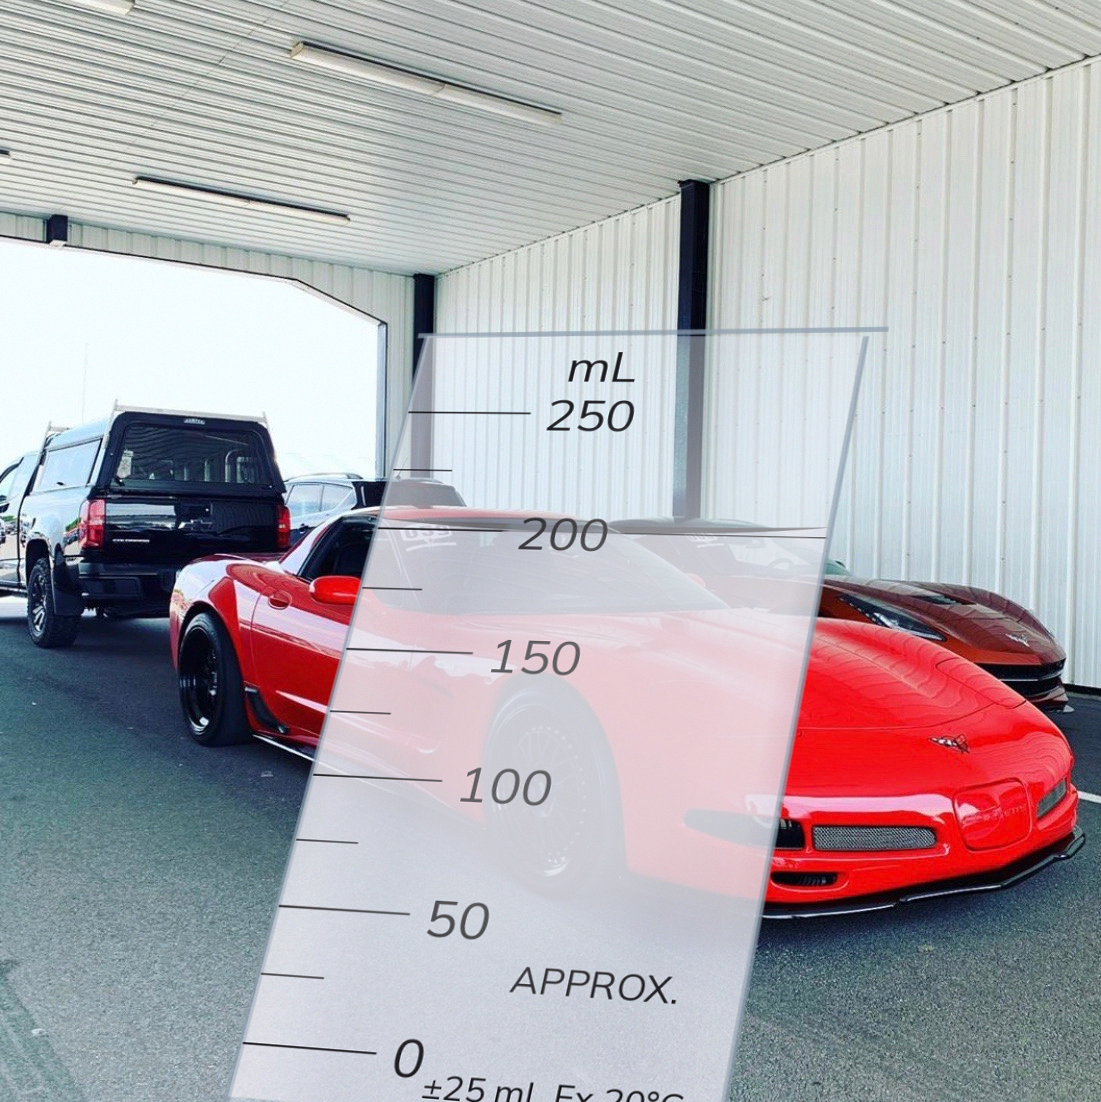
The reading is 200 mL
